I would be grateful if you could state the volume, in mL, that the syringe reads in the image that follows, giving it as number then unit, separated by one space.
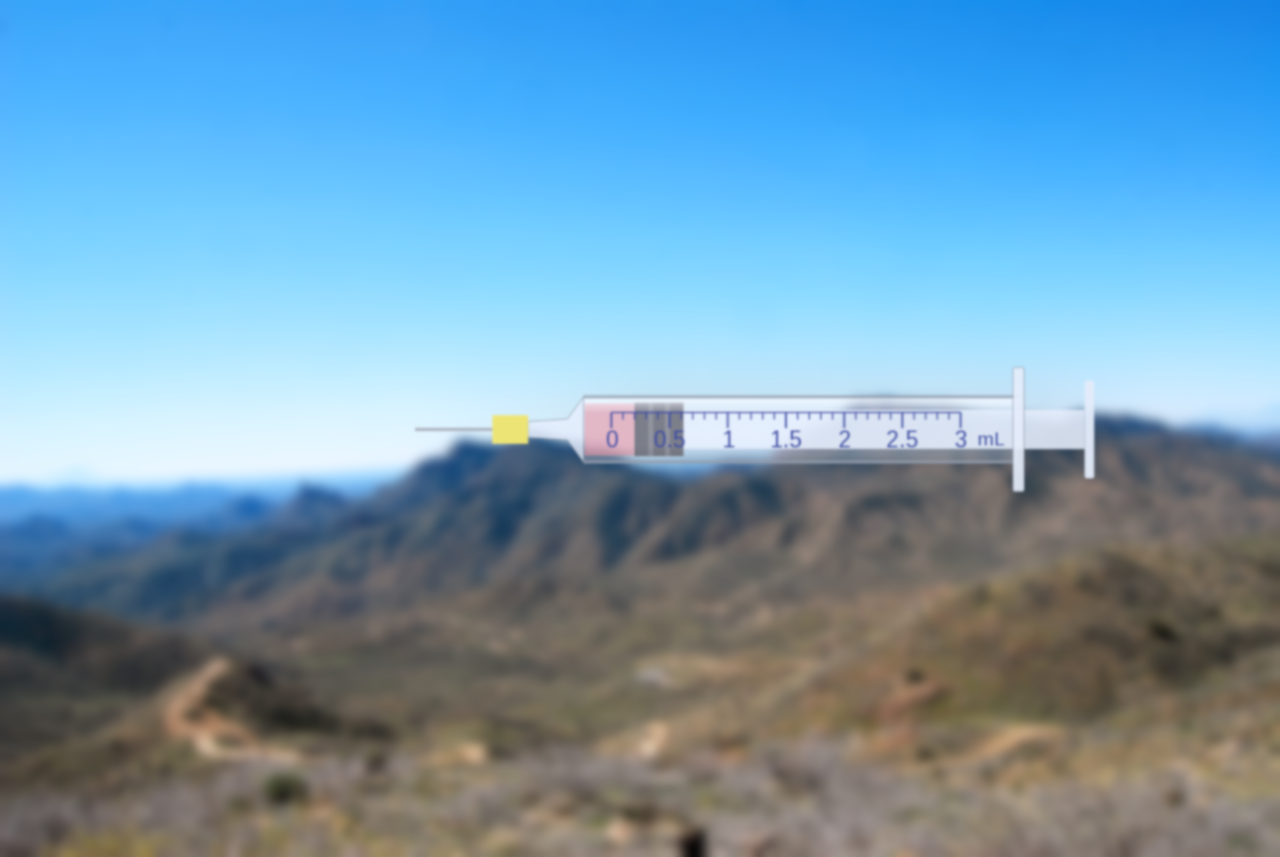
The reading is 0.2 mL
